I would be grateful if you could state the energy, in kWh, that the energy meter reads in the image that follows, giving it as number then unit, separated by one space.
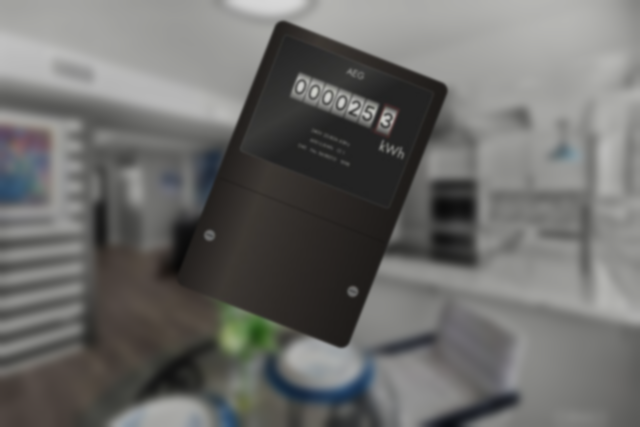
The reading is 25.3 kWh
